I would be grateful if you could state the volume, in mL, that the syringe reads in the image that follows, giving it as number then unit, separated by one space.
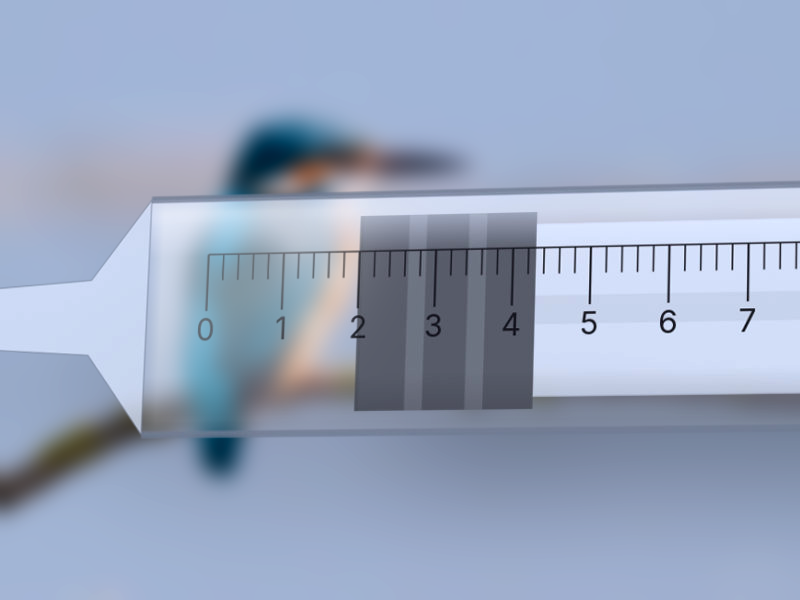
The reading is 2 mL
